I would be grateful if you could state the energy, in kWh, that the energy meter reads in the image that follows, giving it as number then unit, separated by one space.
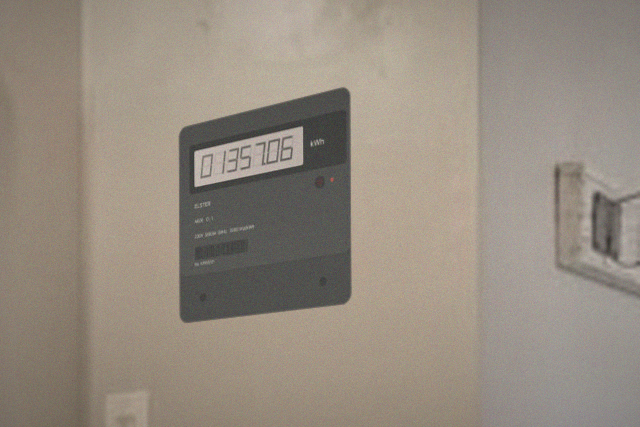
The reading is 1357.06 kWh
